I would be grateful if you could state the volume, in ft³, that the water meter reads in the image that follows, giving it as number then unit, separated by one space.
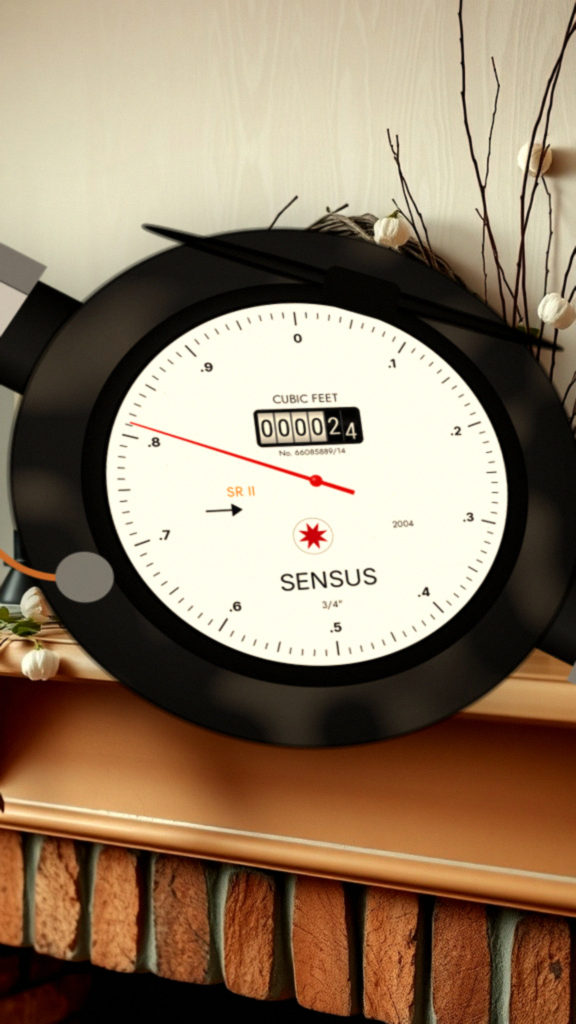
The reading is 23.81 ft³
